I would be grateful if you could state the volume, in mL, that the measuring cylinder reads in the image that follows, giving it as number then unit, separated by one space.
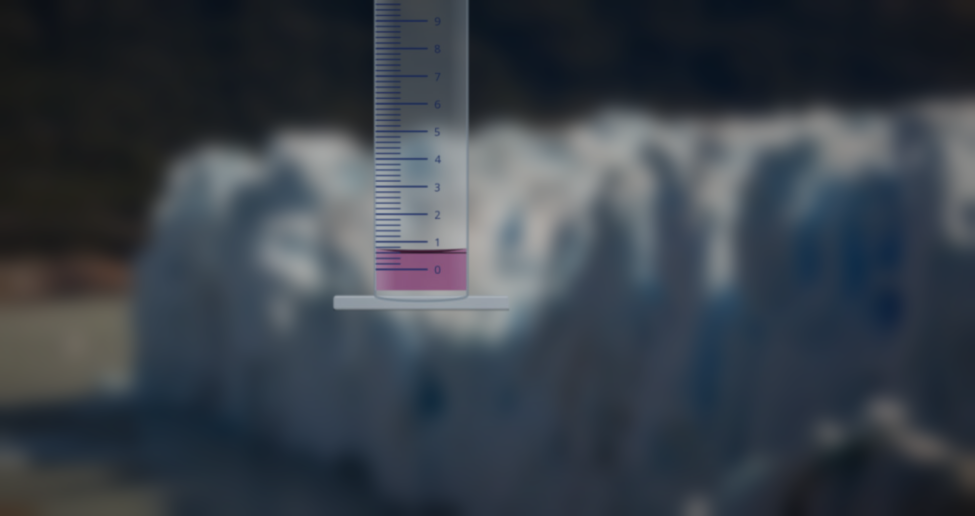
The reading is 0.6 mL
